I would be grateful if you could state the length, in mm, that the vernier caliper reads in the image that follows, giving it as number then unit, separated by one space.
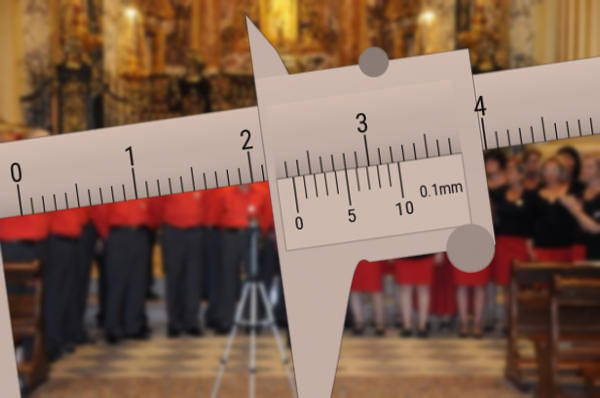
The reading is 23.5 mm
